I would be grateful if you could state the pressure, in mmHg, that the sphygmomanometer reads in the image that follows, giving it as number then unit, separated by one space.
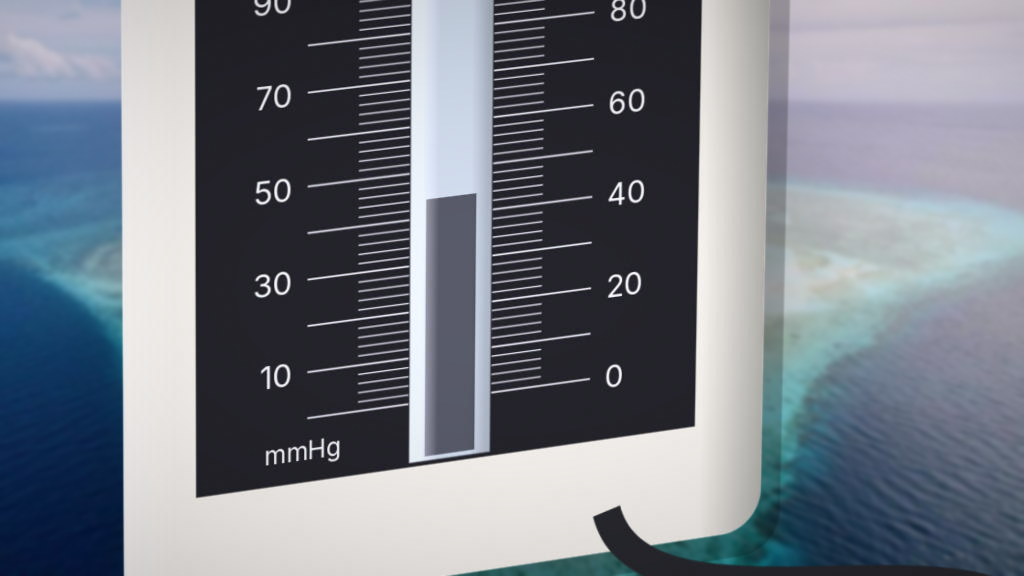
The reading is 44 mmHg
